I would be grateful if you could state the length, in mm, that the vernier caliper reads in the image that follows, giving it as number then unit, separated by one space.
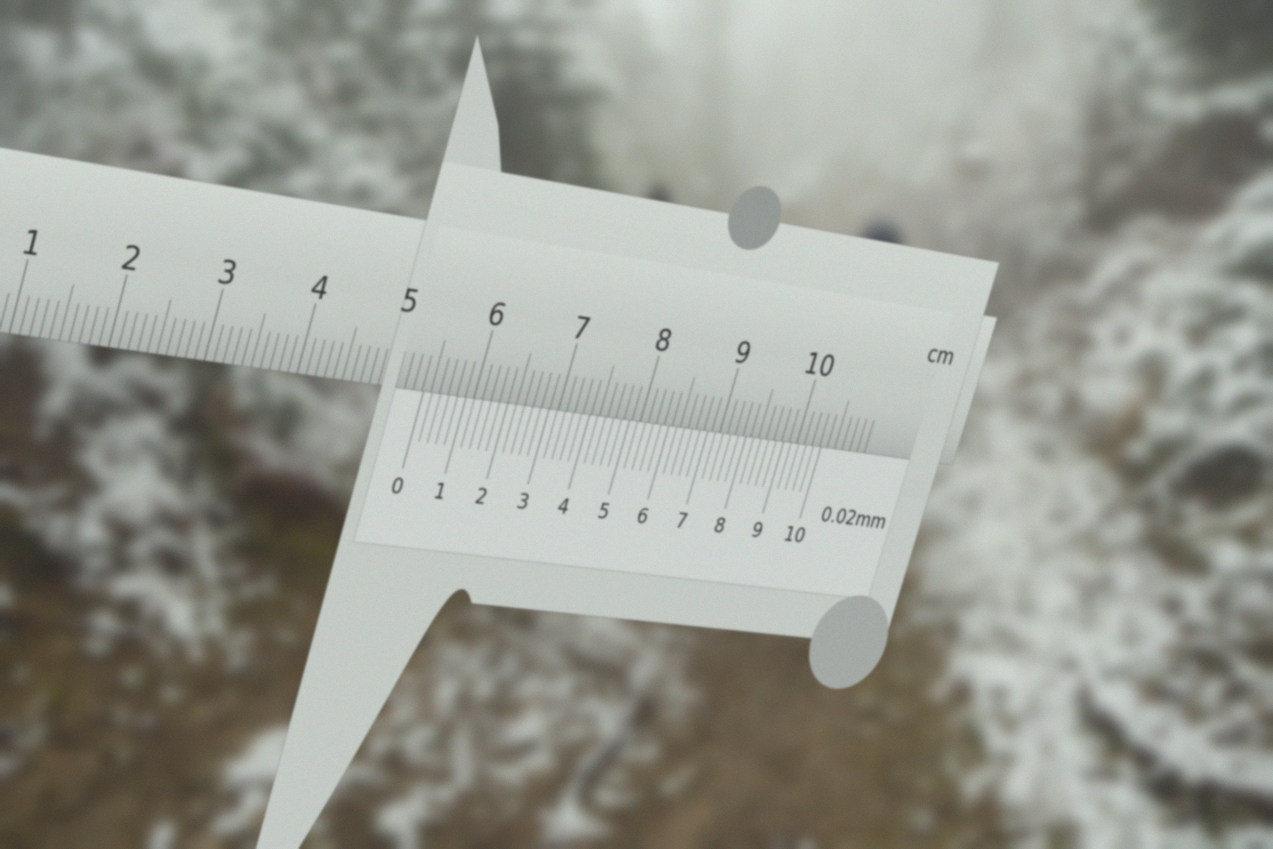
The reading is 54.2 mm
